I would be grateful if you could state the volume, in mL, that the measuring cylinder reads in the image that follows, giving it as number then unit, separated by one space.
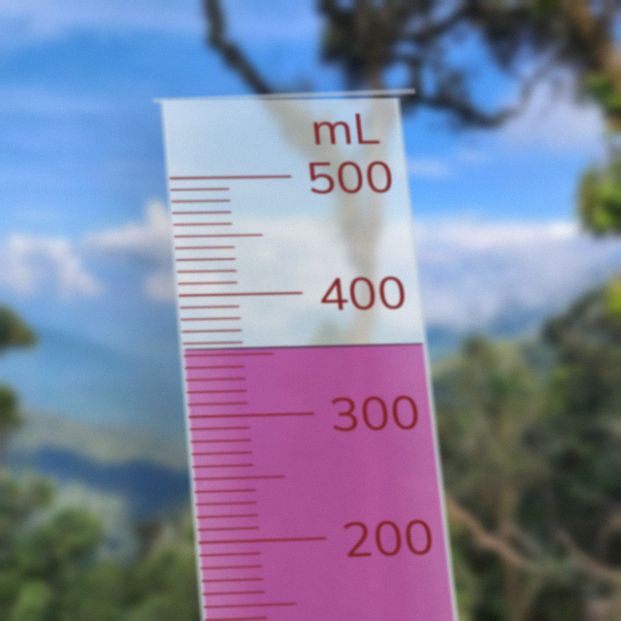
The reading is 355 mL
